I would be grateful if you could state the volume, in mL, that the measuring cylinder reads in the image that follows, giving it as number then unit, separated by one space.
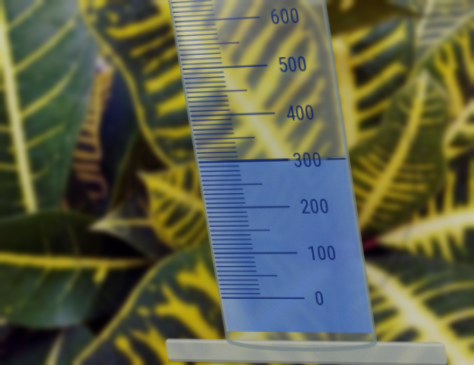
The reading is 300 mL
